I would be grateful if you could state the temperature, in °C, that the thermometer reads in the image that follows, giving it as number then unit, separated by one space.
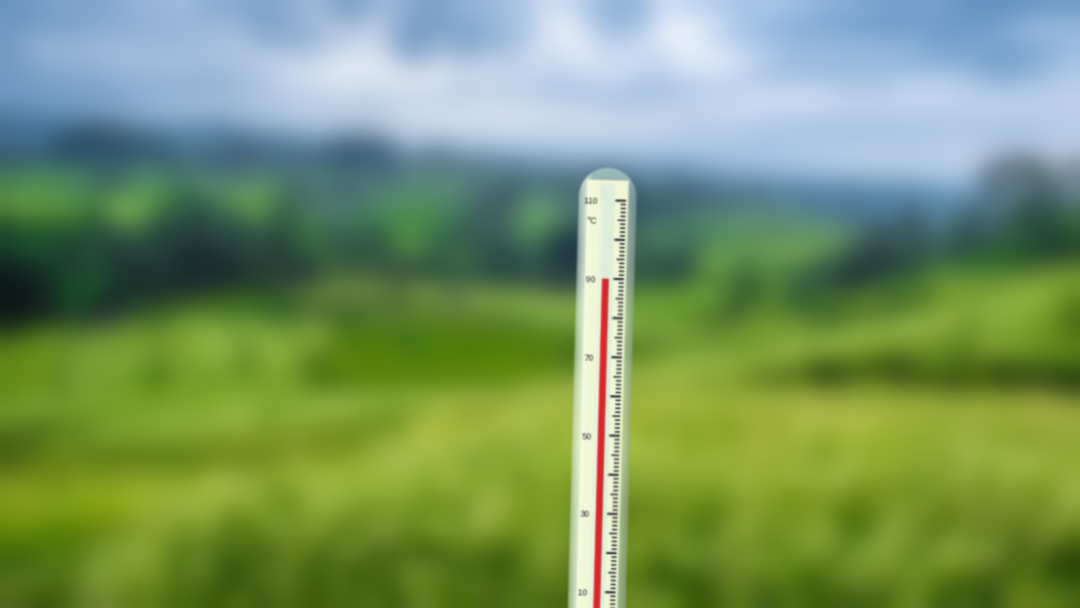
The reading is 90 °C
